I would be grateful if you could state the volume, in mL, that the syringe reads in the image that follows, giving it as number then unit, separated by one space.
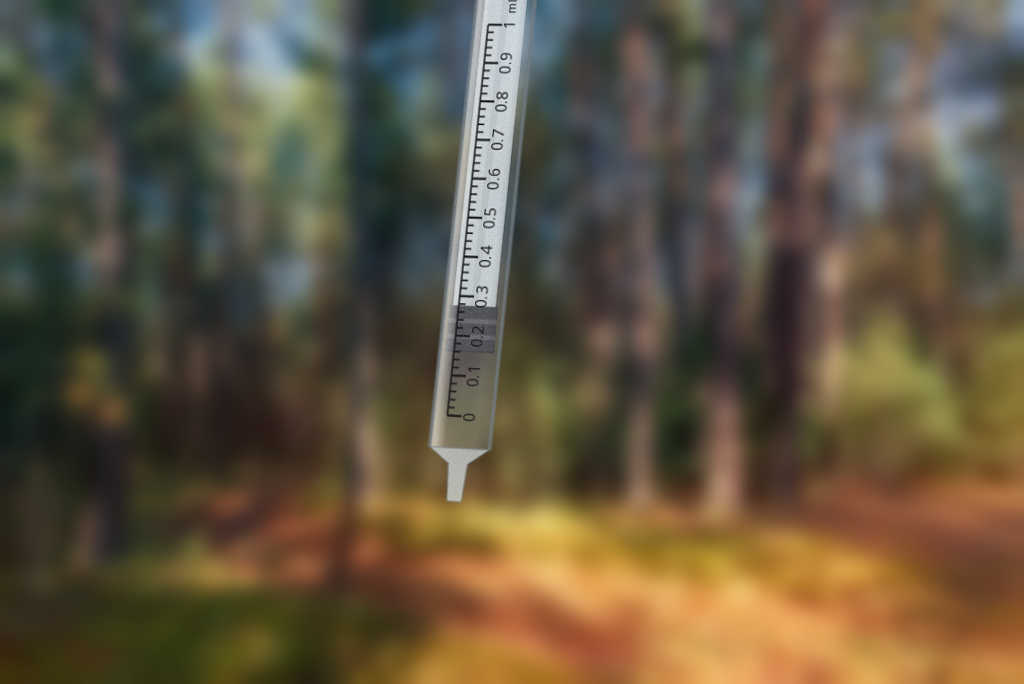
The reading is 0.16 mL
